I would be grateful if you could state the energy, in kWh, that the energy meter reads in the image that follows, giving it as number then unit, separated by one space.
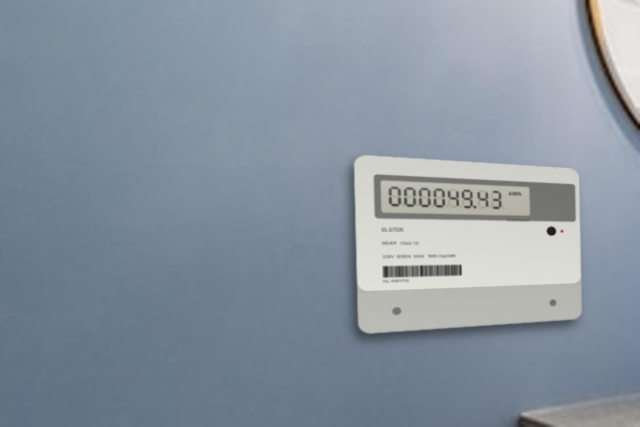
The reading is 49.43 kWh
